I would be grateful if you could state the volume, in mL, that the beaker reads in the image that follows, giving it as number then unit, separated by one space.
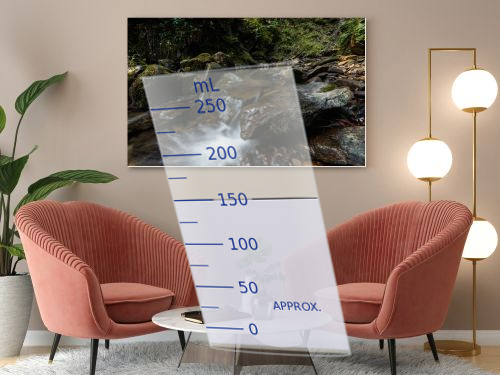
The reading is 150 mL
